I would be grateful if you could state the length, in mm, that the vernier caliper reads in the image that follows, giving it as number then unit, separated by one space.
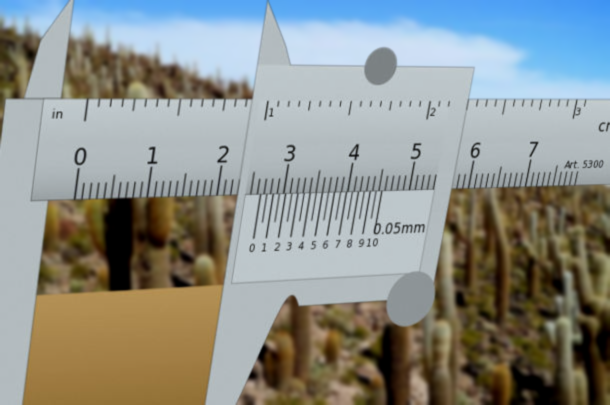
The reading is 26.5 mm
